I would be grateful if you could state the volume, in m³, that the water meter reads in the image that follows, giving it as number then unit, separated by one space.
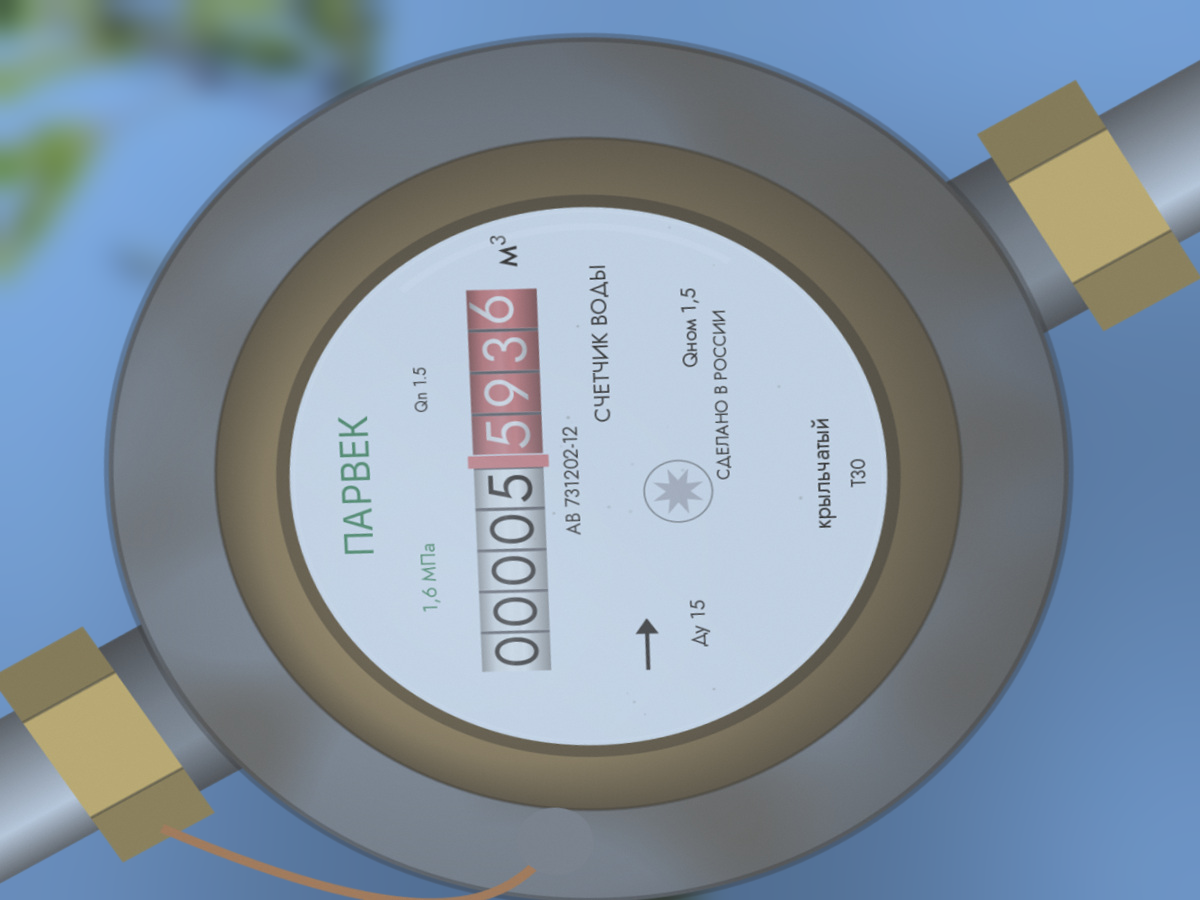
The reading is 5.5936 m³
